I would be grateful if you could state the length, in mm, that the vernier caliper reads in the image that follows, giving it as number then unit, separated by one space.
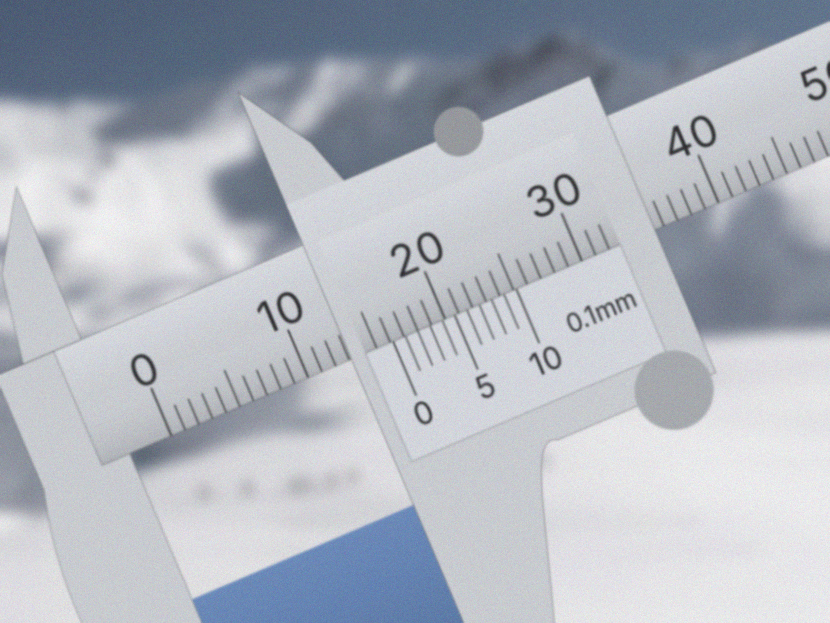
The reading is 16.2 mm
